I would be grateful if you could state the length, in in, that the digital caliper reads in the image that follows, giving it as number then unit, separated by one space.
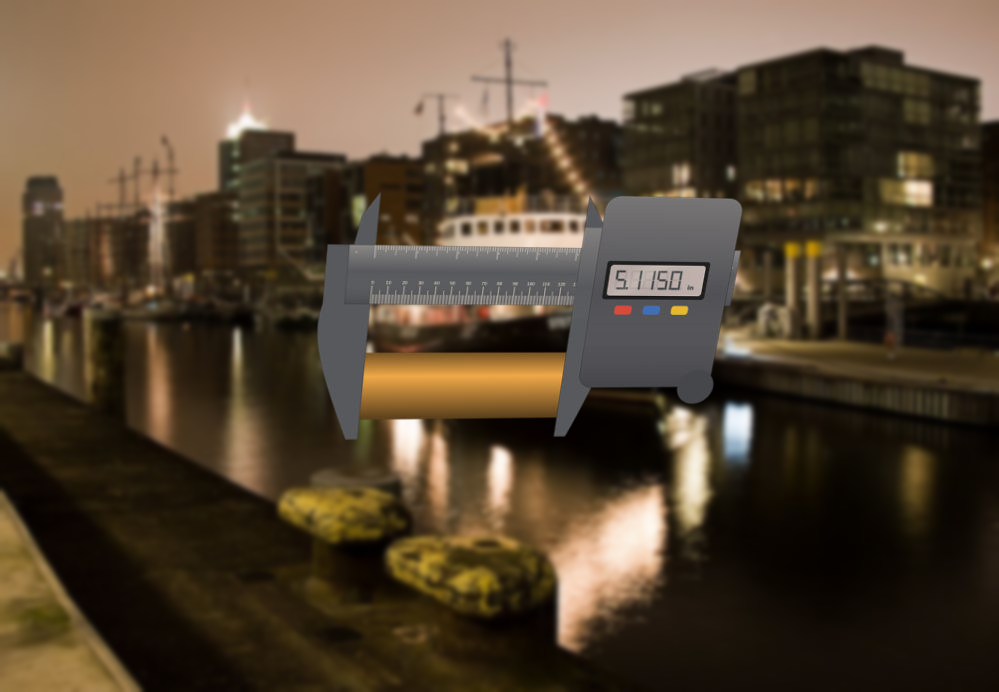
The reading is 5.1150 in
